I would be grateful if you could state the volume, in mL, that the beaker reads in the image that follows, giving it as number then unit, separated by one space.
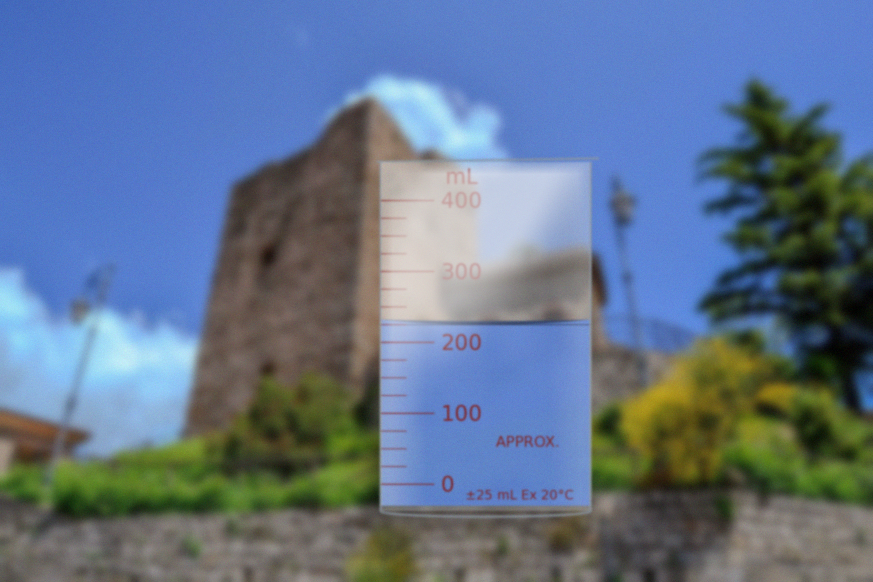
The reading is 225 mL
